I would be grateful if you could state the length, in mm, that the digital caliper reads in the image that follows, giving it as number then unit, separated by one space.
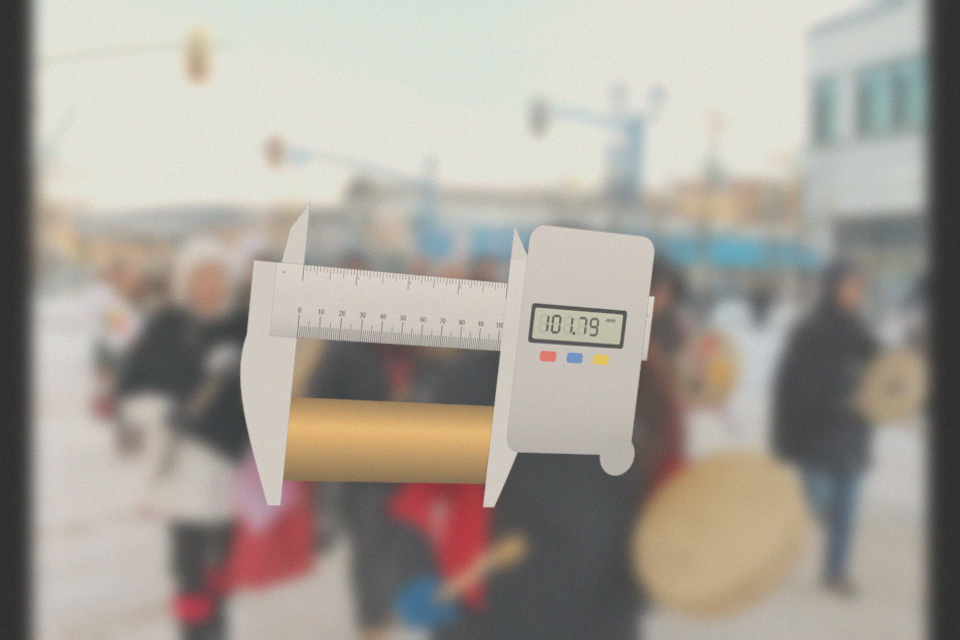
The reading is 101.79 mm
